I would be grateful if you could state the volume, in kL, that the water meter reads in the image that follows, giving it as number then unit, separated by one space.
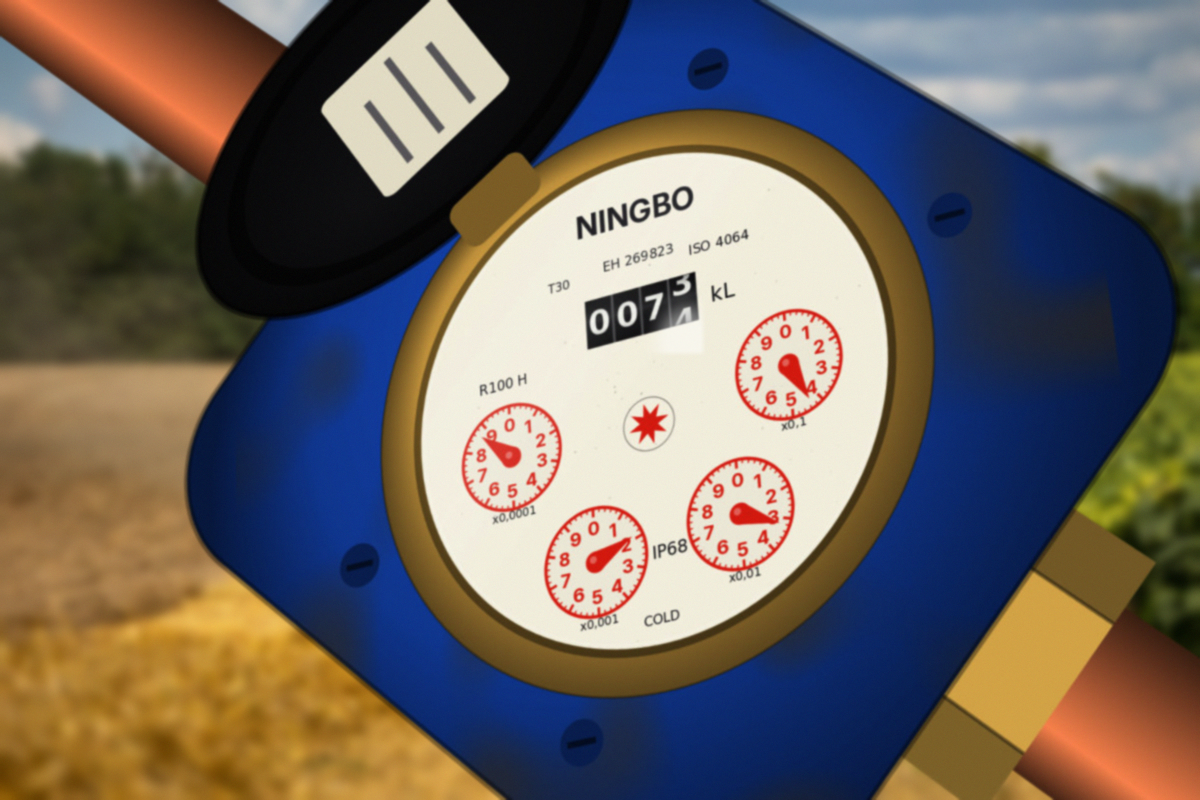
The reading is 73.4318 kL
